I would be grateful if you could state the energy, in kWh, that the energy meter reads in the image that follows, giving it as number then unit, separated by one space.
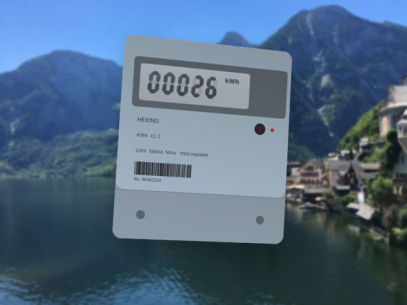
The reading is 26 kWh
